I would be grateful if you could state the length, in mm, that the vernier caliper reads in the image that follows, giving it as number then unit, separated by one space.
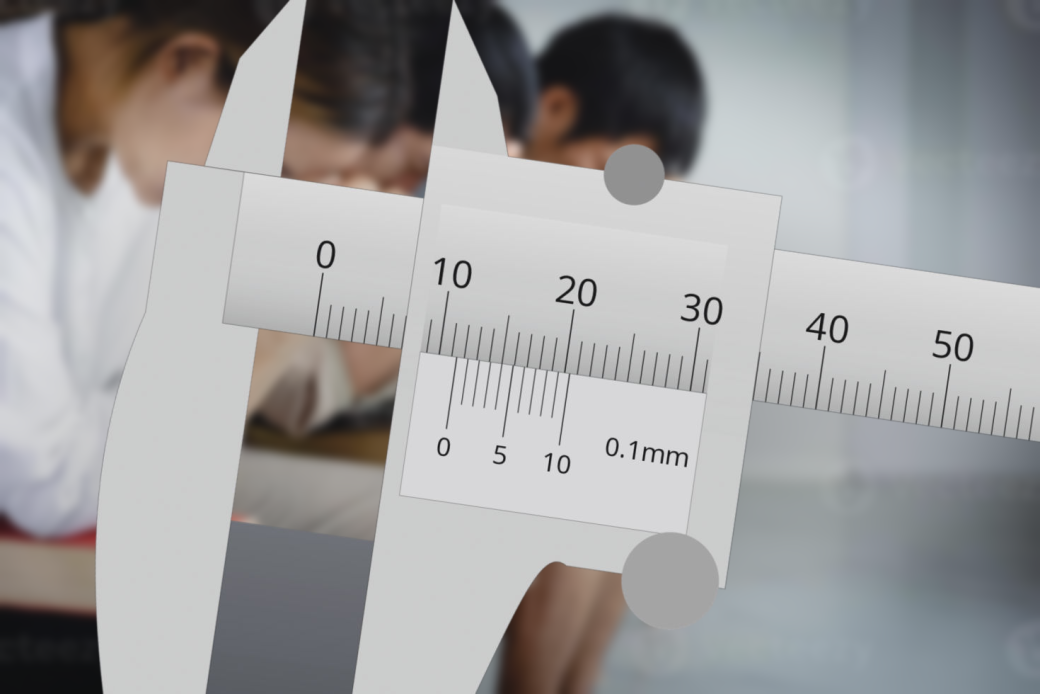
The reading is 11.4 mm
